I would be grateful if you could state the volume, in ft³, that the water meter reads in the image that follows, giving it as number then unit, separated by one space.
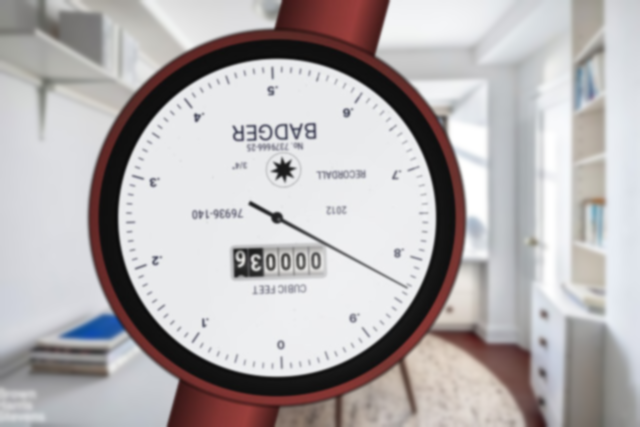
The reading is 35.83 ft³
